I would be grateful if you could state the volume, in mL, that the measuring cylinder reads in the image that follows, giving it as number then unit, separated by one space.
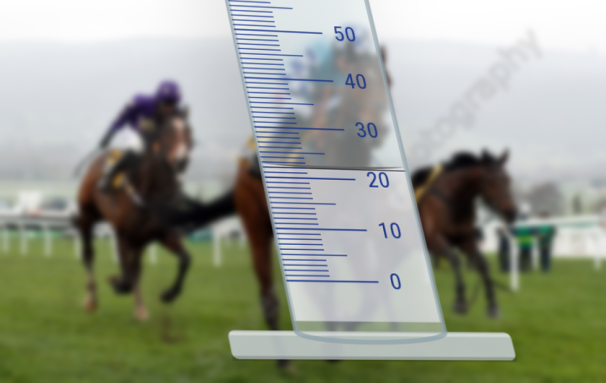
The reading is 22 mL
